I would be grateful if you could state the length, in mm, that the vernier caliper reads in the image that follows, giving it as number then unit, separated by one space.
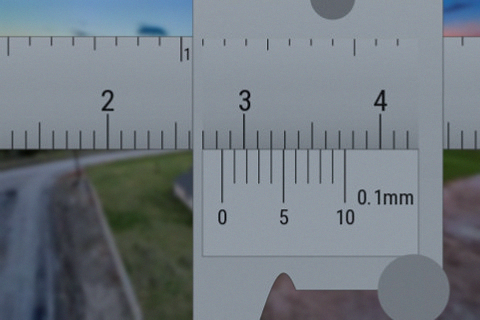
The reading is 28.4 mm
